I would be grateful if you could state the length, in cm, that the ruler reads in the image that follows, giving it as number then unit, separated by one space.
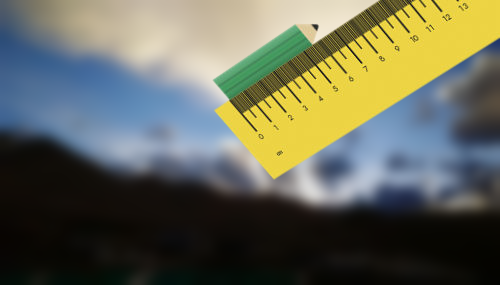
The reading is 6.5 cm
